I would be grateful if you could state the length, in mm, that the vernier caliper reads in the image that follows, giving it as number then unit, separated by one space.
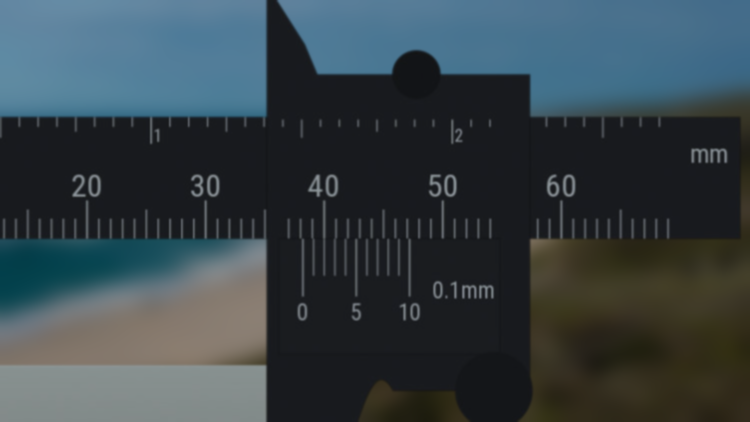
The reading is 38.2 mm
